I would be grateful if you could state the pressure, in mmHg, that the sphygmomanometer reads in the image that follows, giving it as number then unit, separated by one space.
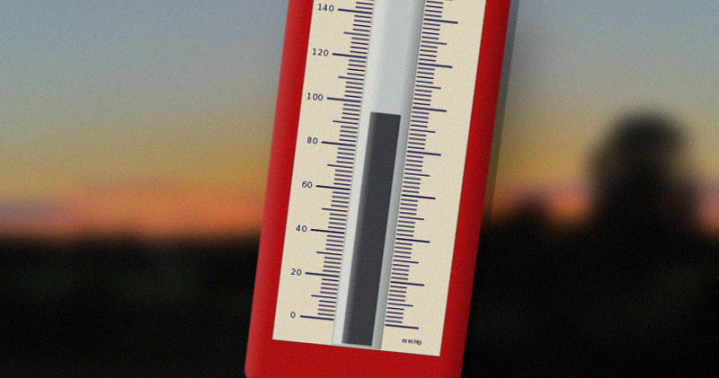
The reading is 96 mmHg
